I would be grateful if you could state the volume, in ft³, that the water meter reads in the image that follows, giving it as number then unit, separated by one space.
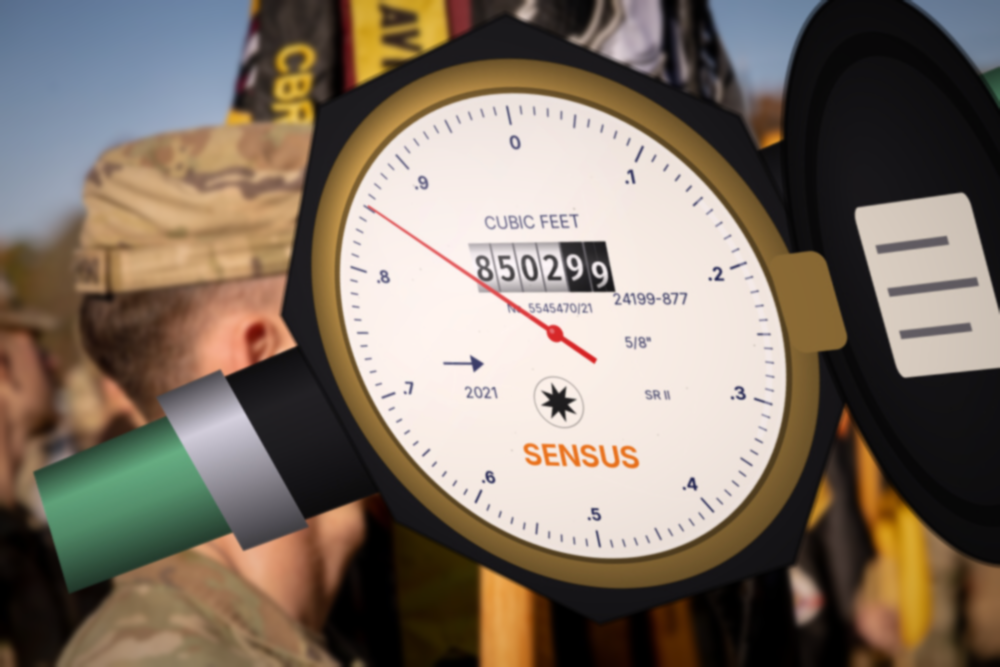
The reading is 850298.85 ft³
